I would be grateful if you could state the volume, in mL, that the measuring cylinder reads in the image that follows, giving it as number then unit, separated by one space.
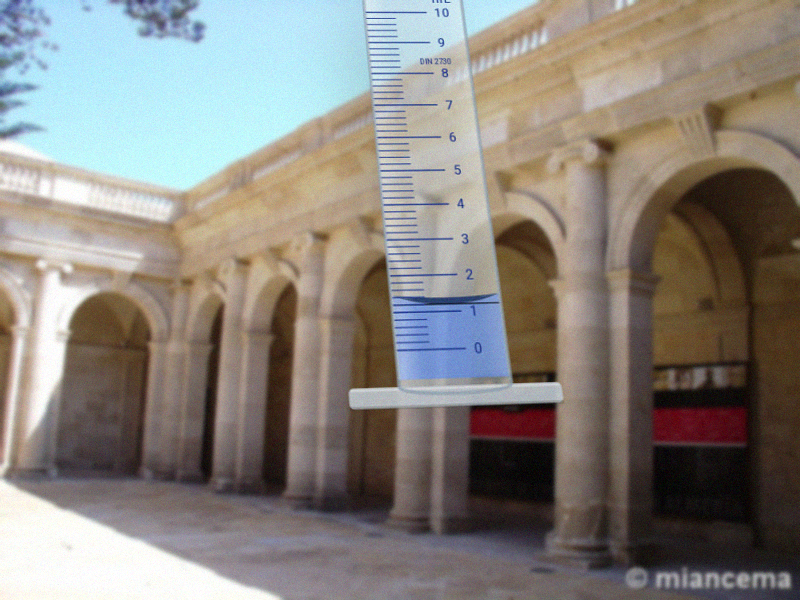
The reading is 1.2 mL
